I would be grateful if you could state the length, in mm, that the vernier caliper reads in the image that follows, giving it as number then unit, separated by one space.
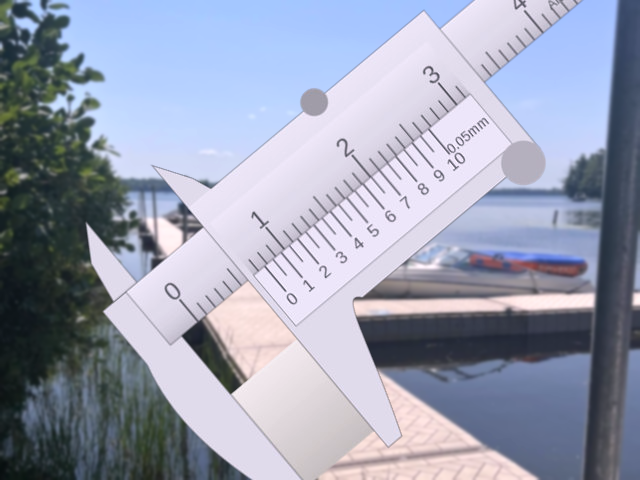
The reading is 7.7 mm
